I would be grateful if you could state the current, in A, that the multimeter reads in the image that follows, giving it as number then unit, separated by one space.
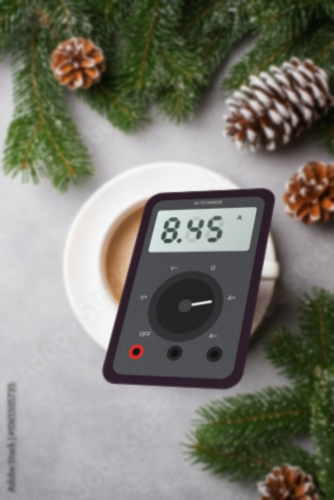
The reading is 8.45 A
